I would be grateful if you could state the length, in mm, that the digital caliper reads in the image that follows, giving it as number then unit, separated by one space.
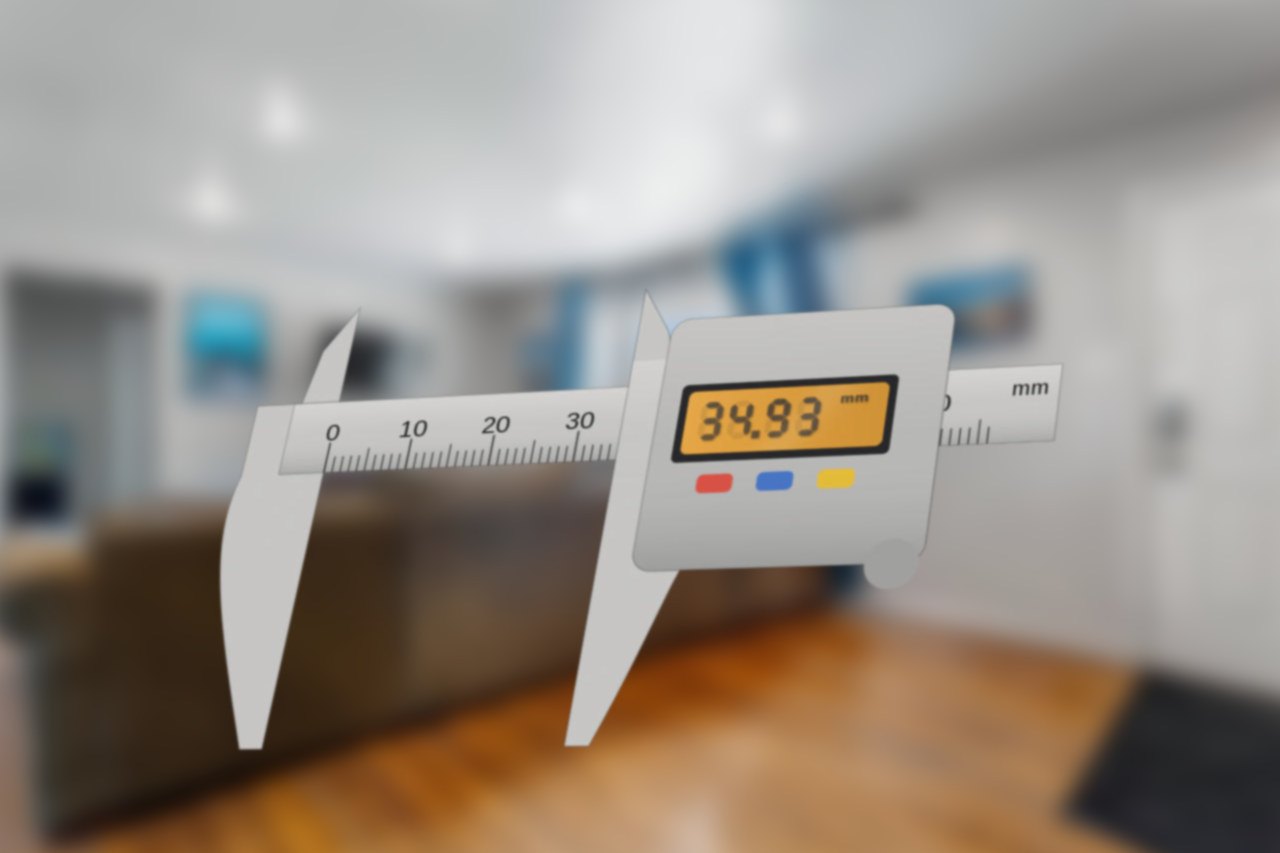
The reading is 34.93 mm
